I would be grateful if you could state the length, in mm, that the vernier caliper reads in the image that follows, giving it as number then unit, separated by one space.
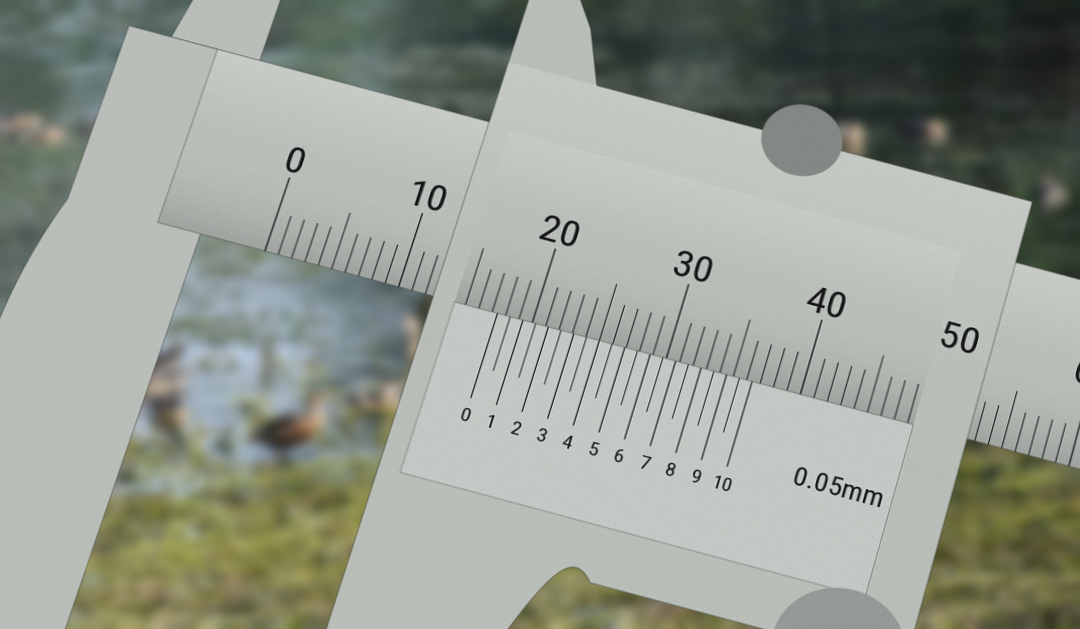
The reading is 17.4 mm
